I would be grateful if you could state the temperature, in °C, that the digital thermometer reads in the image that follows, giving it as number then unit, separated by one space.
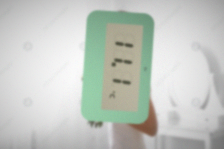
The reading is 11.1 °C
